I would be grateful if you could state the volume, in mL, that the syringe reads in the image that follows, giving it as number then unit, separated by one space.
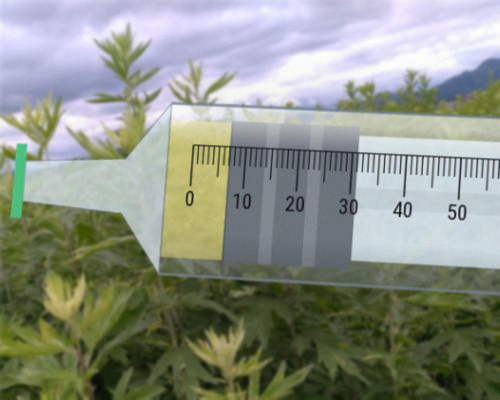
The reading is 7 mL
